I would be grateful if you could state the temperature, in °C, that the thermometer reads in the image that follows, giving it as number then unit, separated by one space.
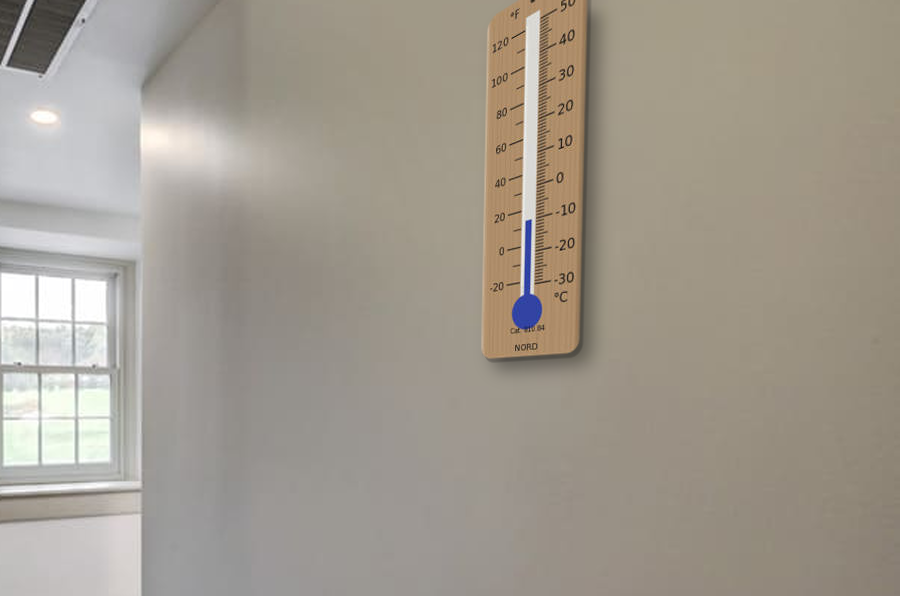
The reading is -10 °C
